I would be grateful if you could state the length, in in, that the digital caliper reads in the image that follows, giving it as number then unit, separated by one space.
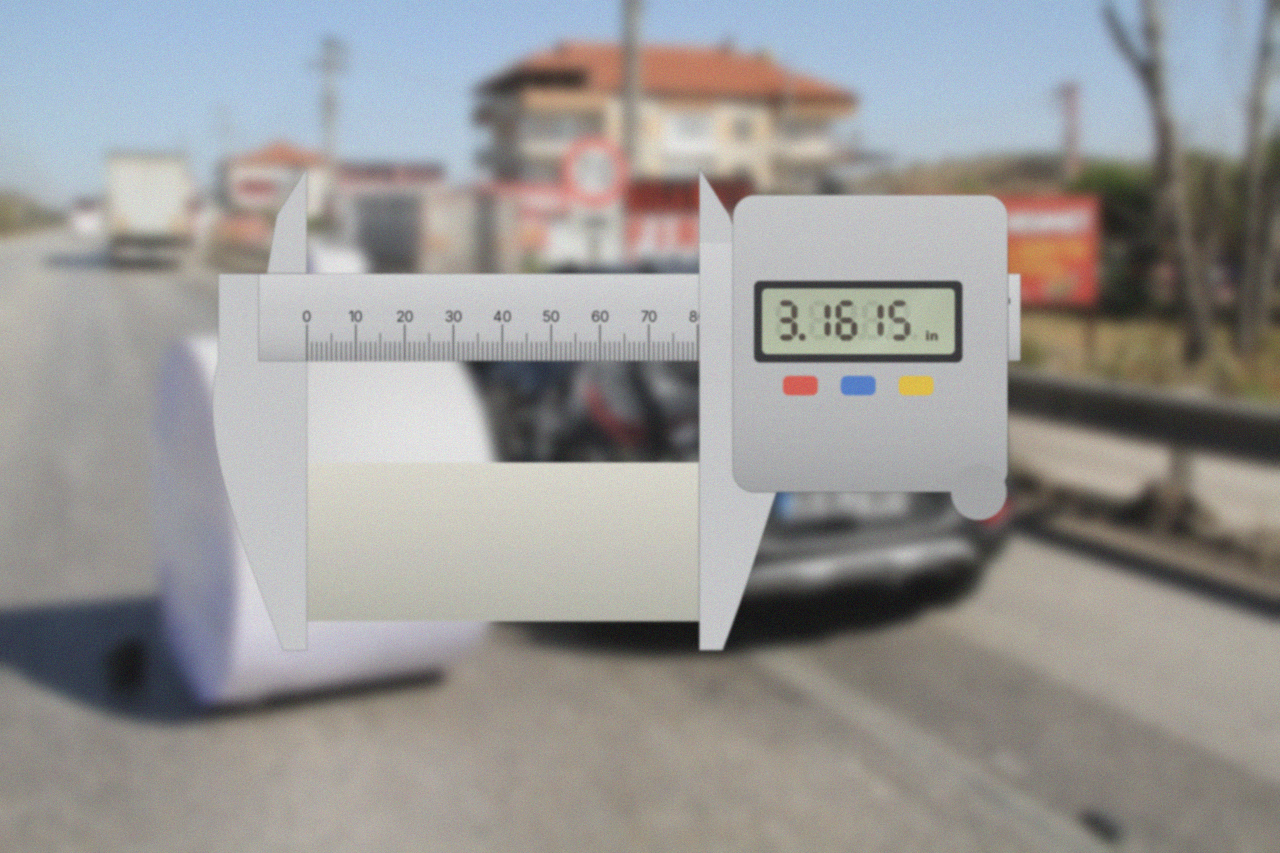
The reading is 3.1615 in
